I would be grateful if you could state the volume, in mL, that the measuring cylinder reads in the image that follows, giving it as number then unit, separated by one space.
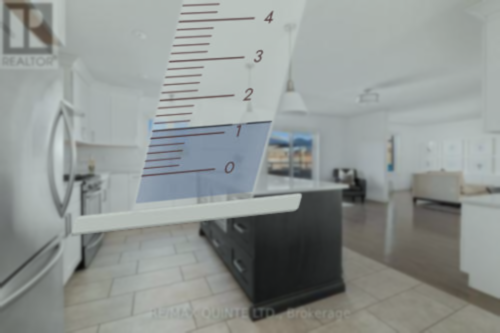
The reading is 1.2 mL
